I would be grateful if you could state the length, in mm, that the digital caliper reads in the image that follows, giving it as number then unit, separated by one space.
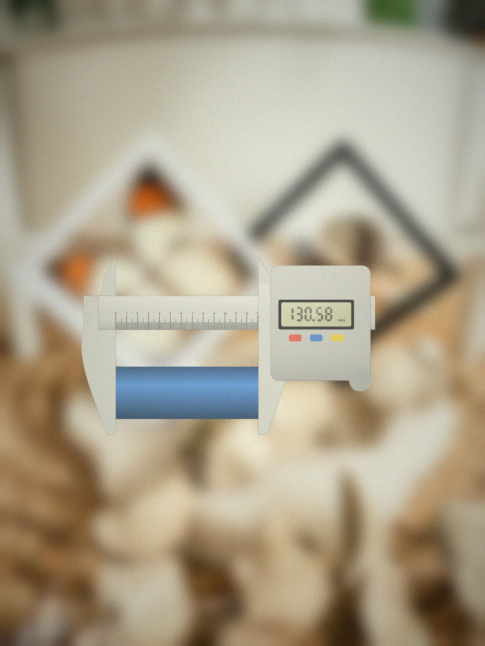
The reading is 130.58 mm
